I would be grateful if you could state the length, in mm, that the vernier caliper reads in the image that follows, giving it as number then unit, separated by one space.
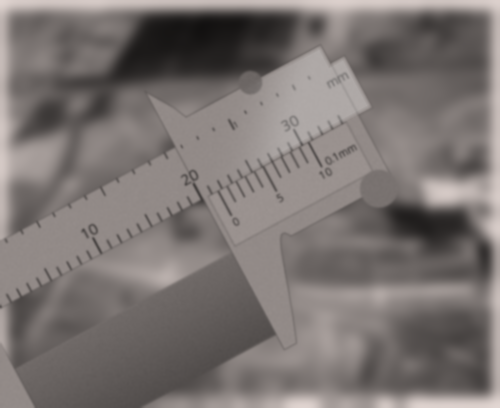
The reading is 21.6 mm
